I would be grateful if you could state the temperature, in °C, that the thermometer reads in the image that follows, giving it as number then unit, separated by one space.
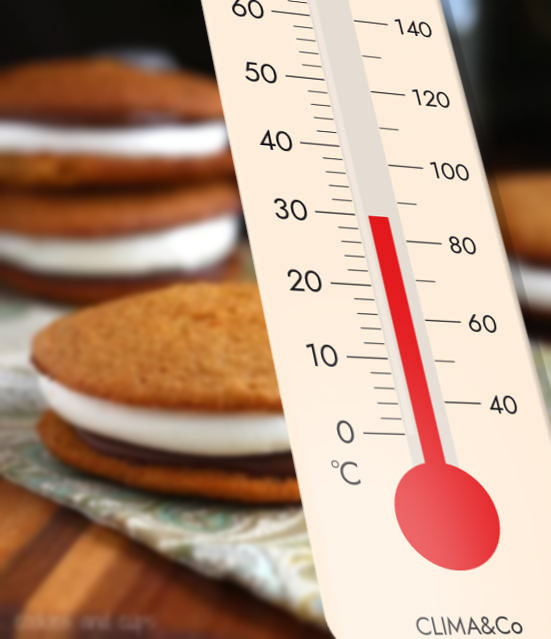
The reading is 30 °C
